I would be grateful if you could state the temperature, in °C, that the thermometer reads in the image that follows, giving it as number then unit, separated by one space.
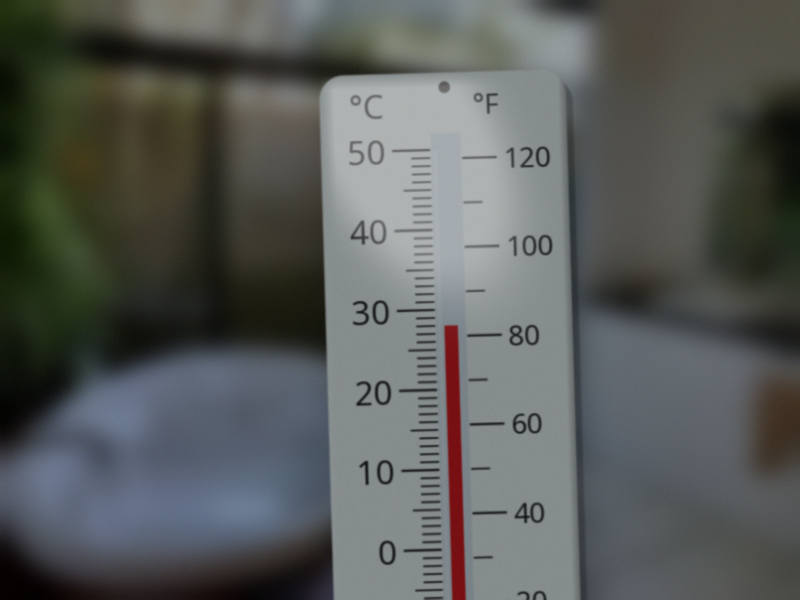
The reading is 28 °C
